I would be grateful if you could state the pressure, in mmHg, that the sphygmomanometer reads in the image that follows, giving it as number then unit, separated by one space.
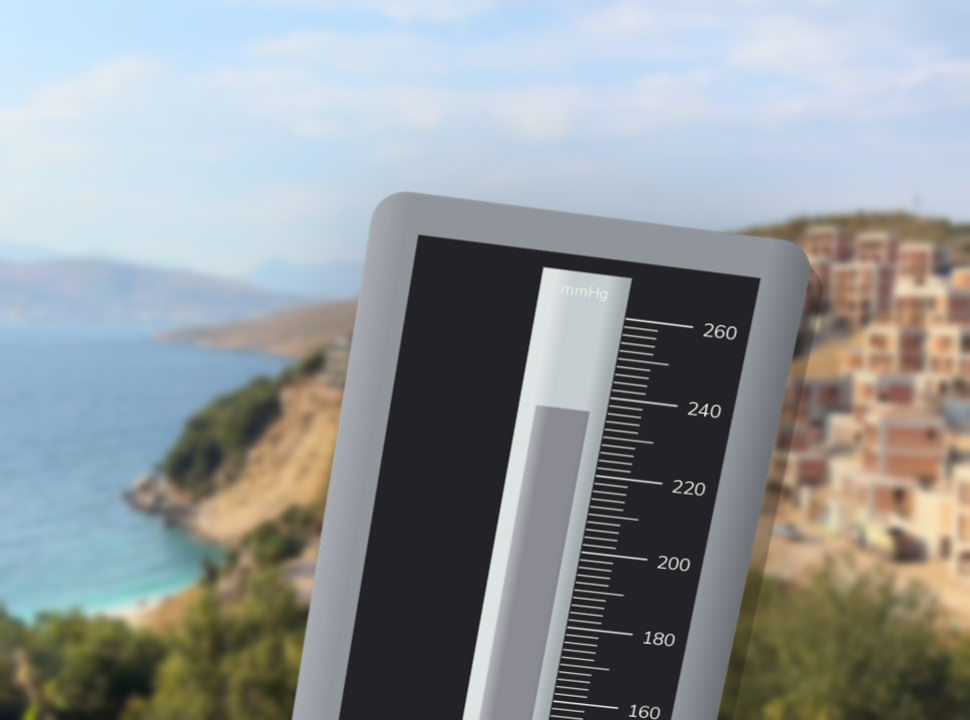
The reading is 236 mmHg
